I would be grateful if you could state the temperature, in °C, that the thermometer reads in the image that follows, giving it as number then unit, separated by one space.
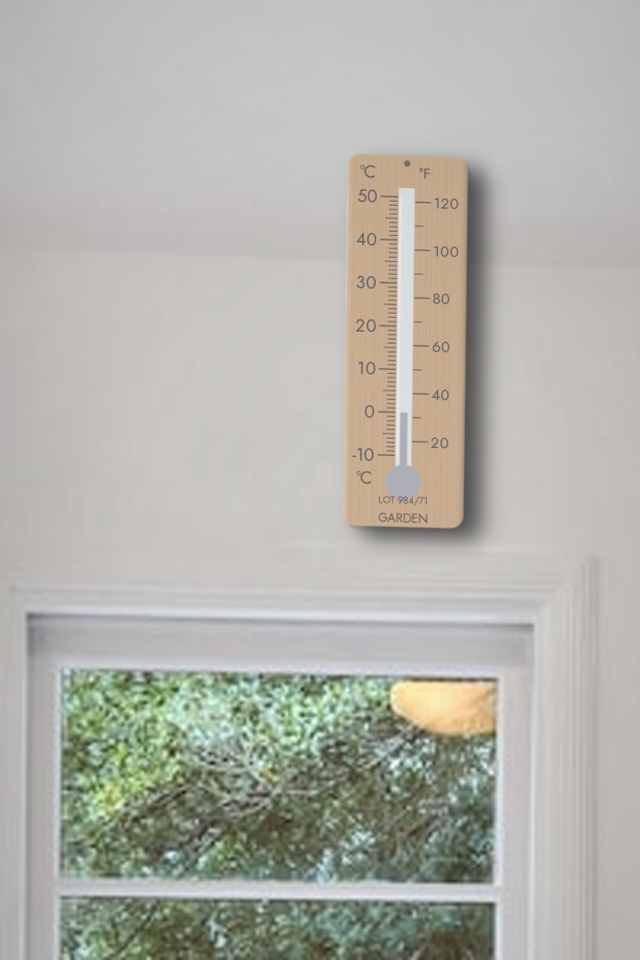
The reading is 0 °C
